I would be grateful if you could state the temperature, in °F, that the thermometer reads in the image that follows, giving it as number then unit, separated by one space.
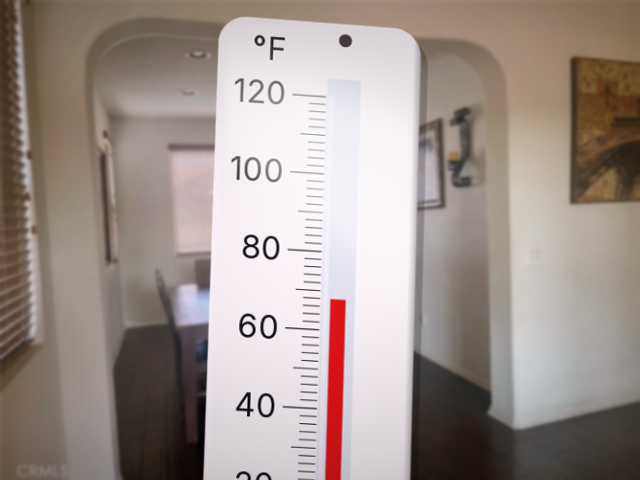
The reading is 68 °F
